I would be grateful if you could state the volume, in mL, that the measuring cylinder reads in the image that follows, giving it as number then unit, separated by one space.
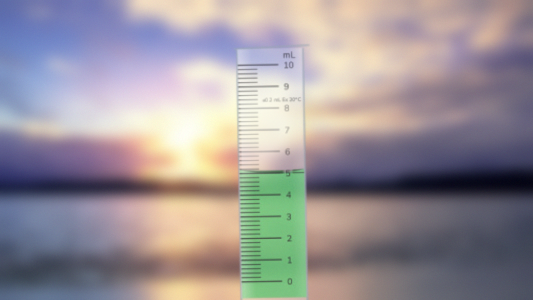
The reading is 5 mL
